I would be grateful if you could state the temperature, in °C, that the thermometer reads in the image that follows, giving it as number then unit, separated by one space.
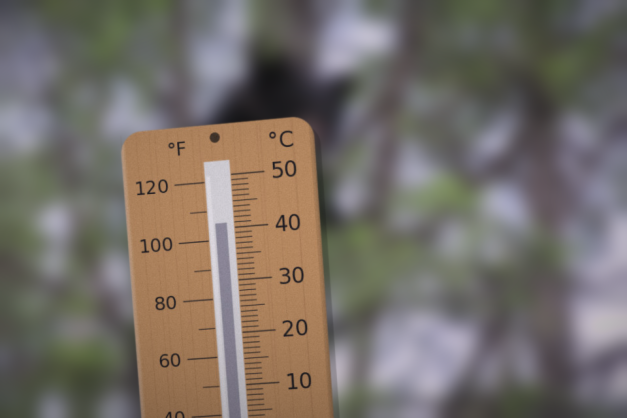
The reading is 41 °C
